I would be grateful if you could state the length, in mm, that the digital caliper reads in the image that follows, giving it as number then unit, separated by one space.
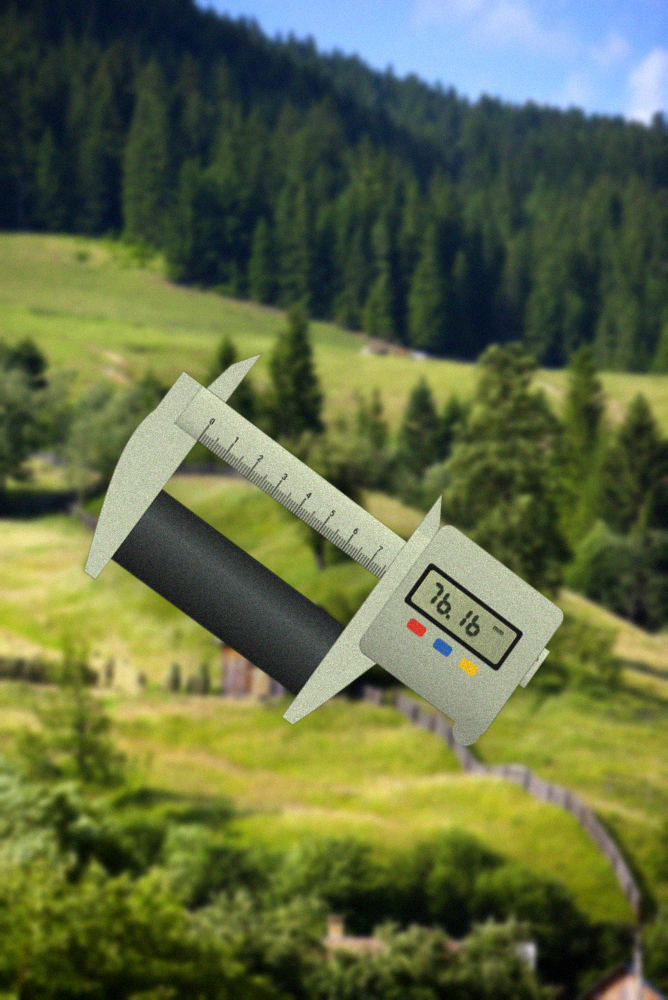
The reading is 76.16 mm
